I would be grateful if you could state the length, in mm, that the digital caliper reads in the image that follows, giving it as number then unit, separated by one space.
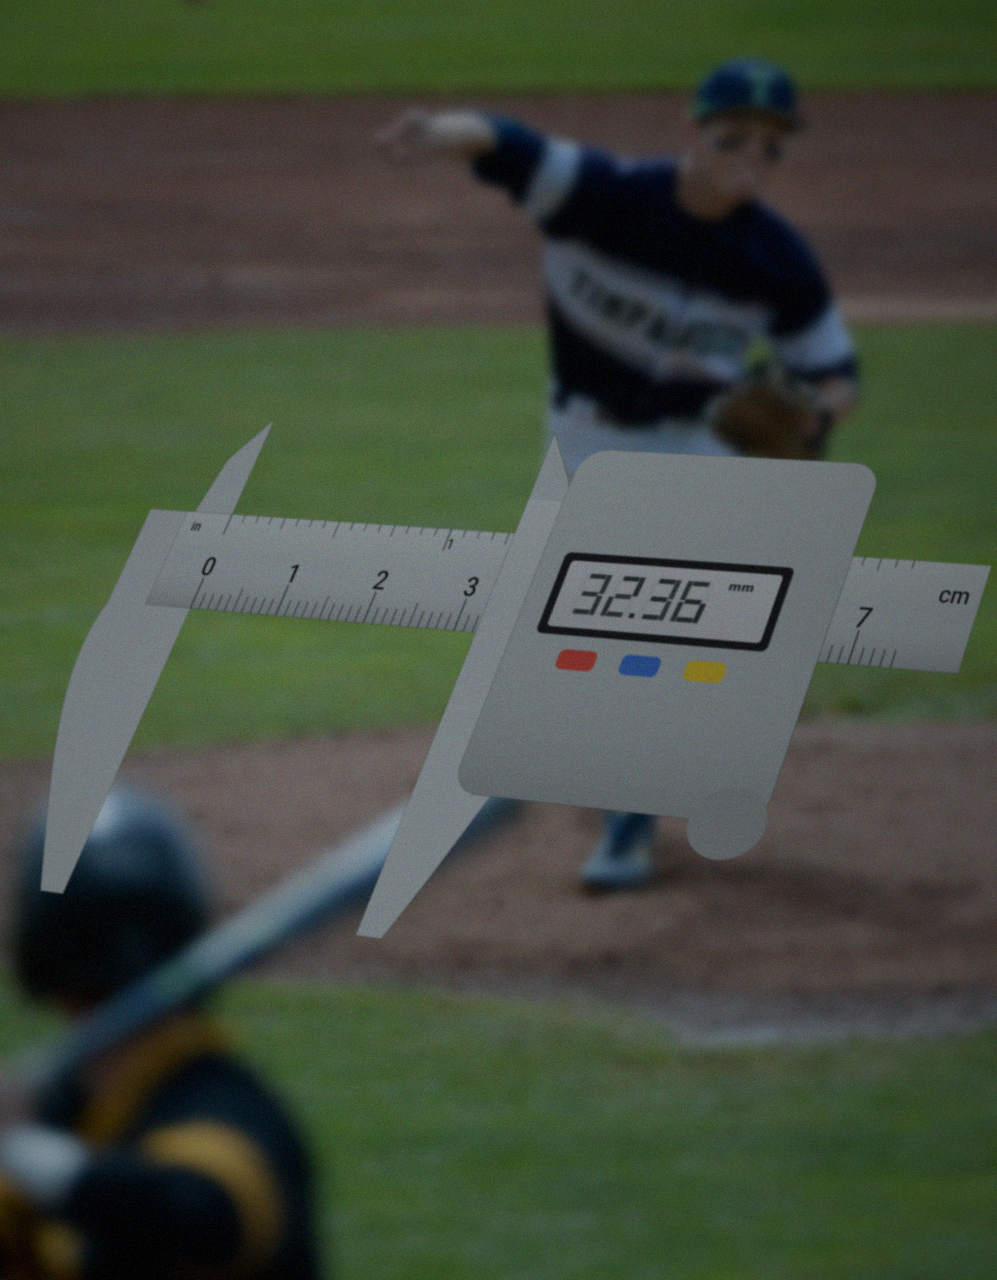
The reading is 32.36 mm
